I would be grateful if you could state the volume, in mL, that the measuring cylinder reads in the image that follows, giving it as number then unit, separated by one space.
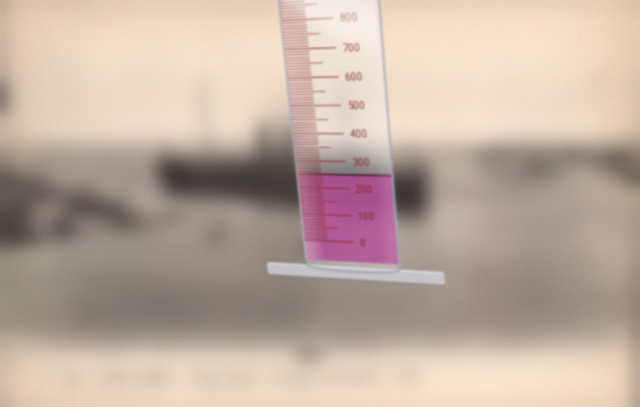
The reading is 250 mL
